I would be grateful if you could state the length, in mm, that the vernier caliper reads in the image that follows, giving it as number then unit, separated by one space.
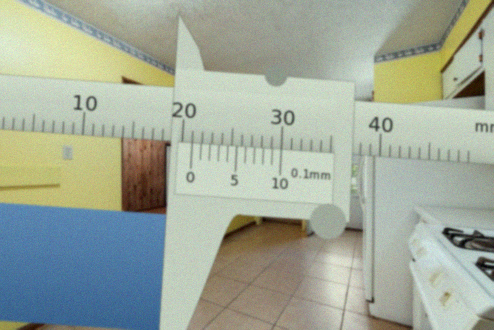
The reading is 21.0 mm
